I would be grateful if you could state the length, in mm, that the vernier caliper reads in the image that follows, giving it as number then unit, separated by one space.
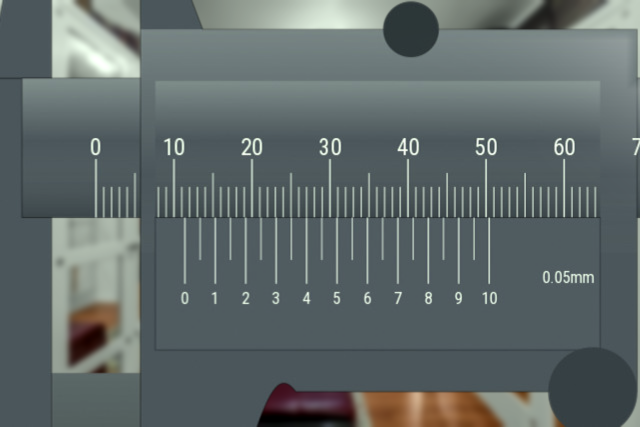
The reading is 11.4 mm
